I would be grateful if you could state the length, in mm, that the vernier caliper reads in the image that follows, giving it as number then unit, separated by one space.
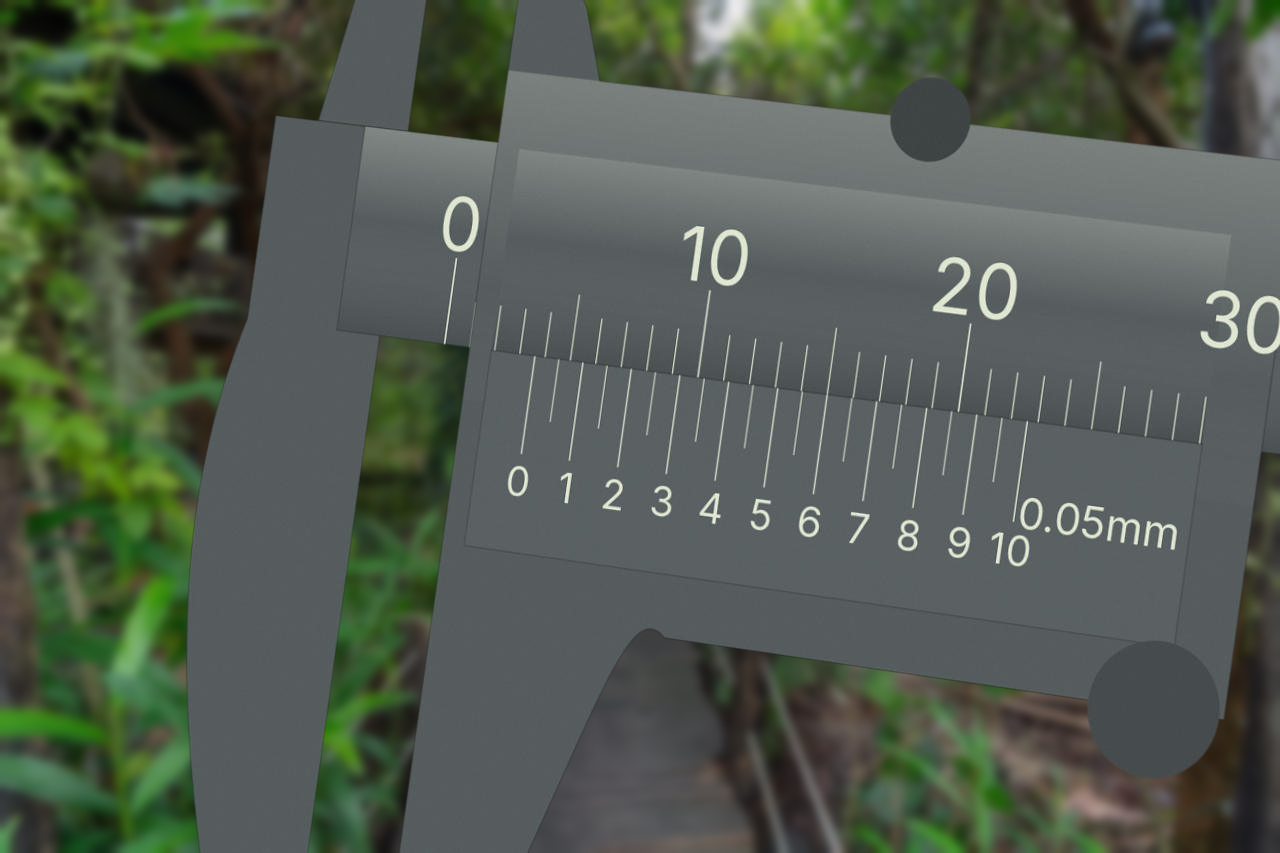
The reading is 3.60 mm
